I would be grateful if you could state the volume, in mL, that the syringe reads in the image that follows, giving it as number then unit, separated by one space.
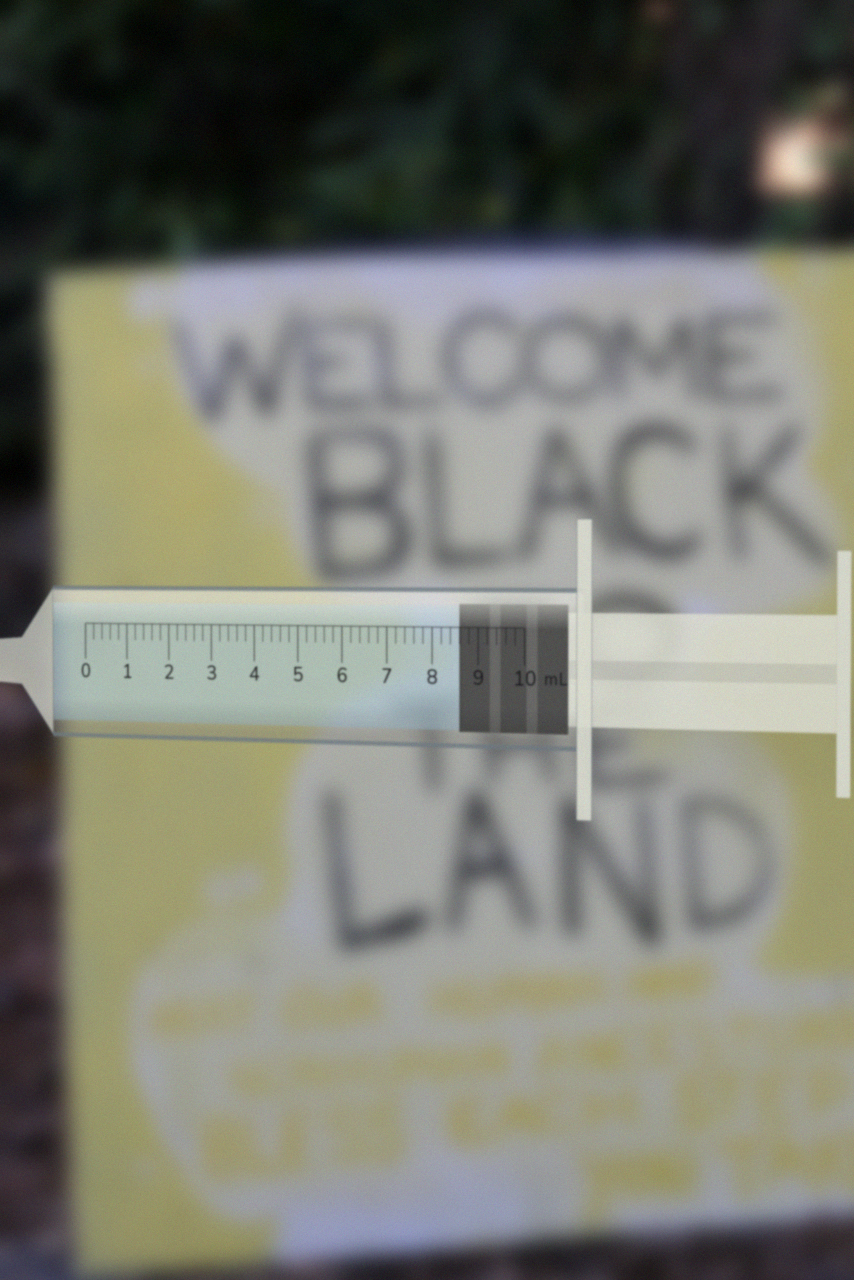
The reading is 8.6 mL
